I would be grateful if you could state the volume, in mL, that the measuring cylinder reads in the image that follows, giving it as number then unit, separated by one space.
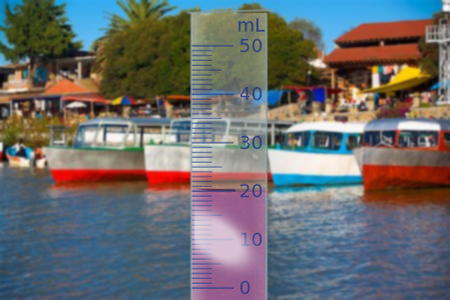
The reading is 20 mL
